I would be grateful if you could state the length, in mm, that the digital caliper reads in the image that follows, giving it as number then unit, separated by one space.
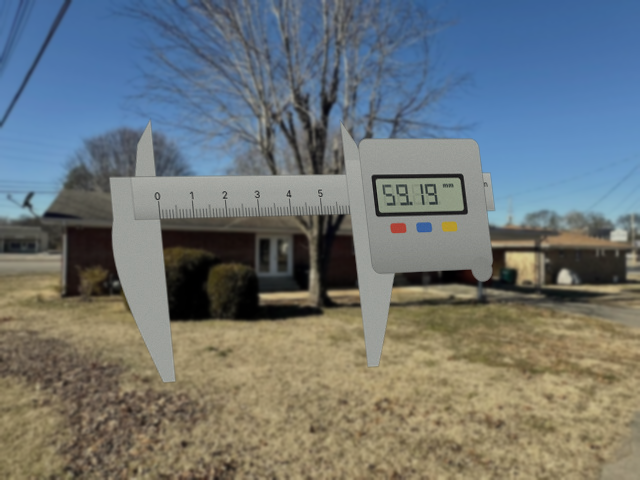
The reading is 59.19 mm
